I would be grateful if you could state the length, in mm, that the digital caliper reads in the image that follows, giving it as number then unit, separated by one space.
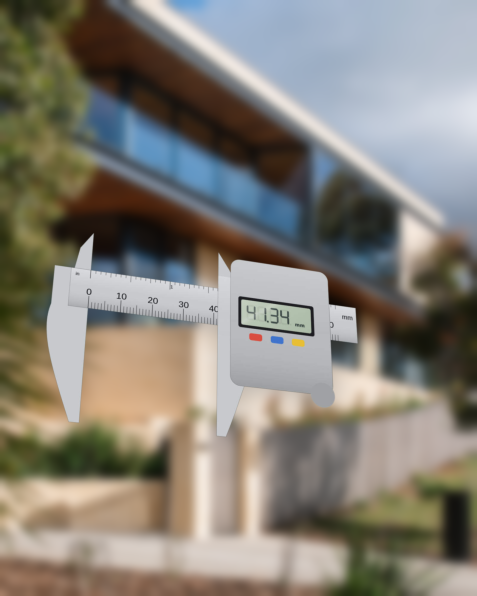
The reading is 41.34 mm
